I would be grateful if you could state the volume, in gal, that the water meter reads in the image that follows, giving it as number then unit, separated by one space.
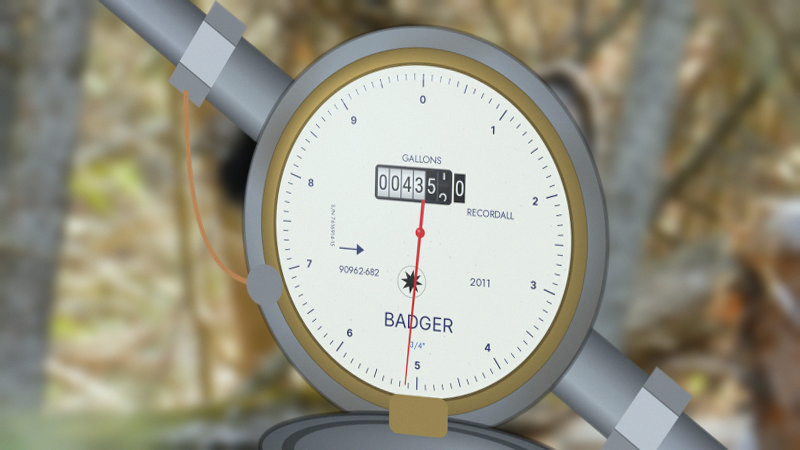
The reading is 43515.1 gal
